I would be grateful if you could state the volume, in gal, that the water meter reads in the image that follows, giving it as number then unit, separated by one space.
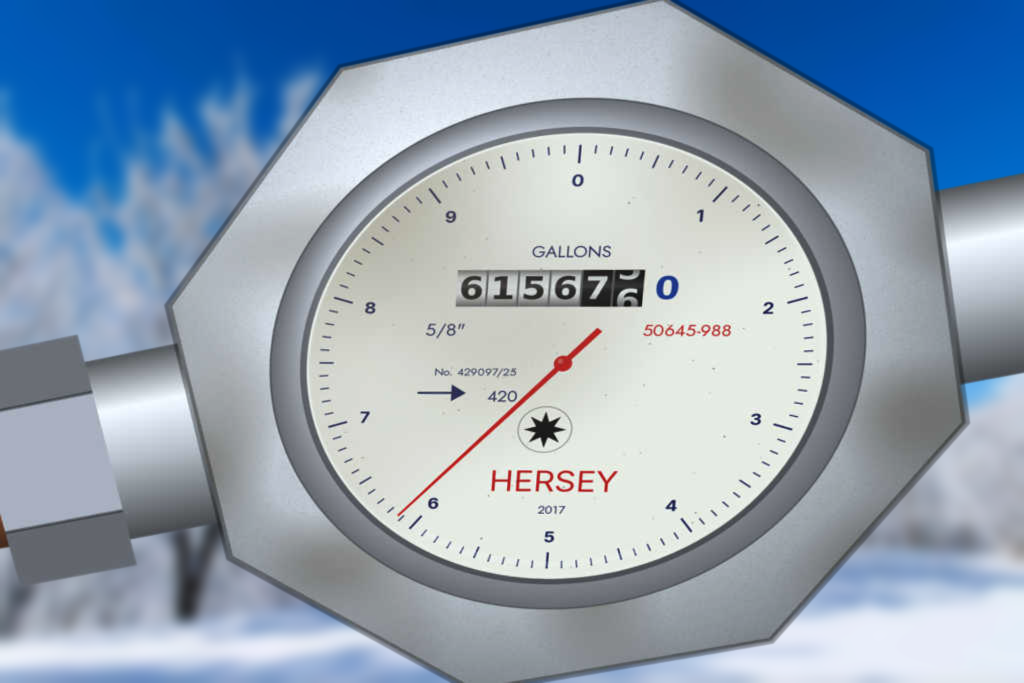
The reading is 6156756.1 gal
